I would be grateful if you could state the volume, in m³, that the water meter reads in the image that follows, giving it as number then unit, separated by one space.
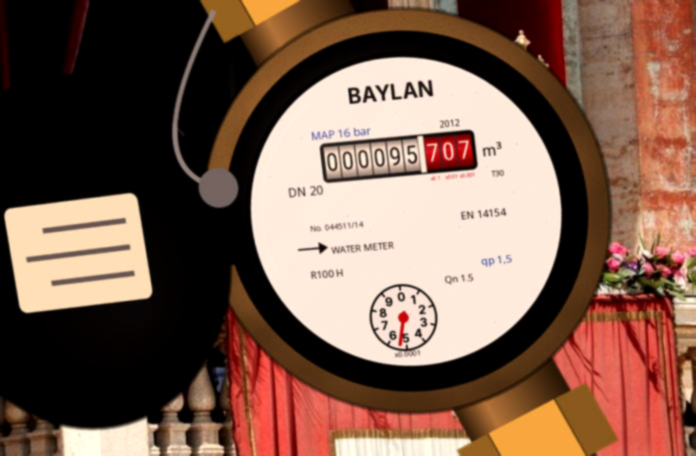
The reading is 95.7075 m³
